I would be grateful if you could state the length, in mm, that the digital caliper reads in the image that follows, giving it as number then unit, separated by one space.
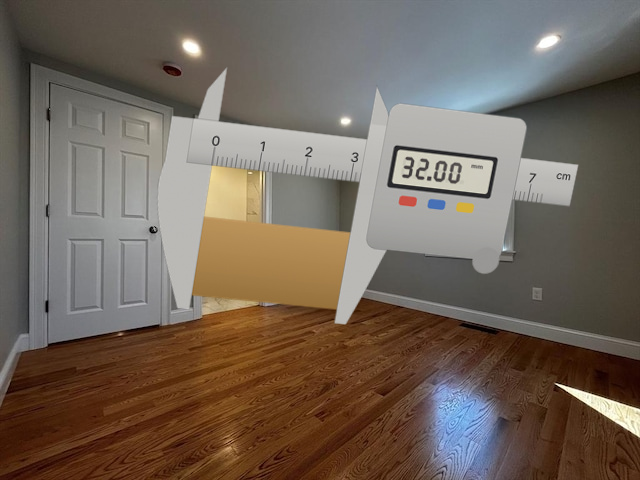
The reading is 32.00 mm
